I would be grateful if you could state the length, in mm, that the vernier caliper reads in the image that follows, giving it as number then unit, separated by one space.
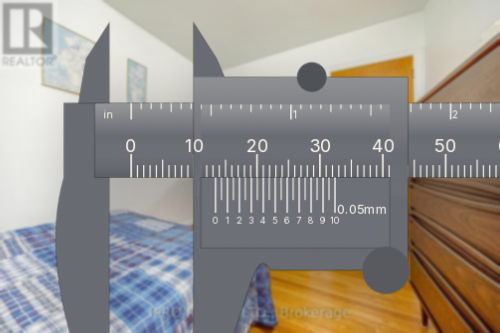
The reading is 13.4 mm
